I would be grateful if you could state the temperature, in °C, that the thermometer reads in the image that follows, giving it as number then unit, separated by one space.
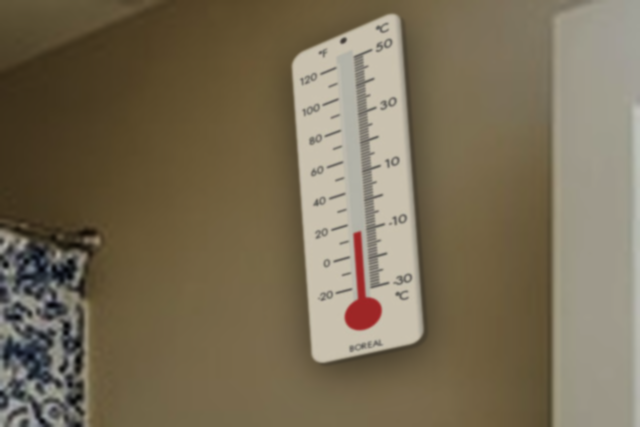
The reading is -10 °C
